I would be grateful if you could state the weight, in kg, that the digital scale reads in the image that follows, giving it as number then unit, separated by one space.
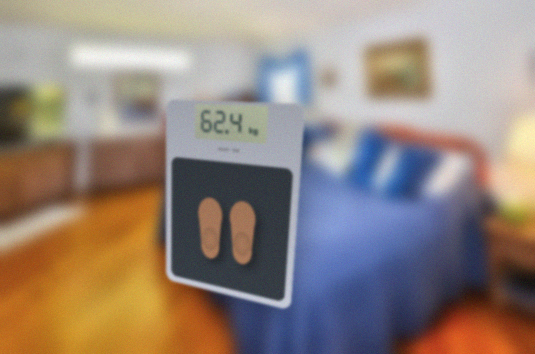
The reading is 62.4 kg
